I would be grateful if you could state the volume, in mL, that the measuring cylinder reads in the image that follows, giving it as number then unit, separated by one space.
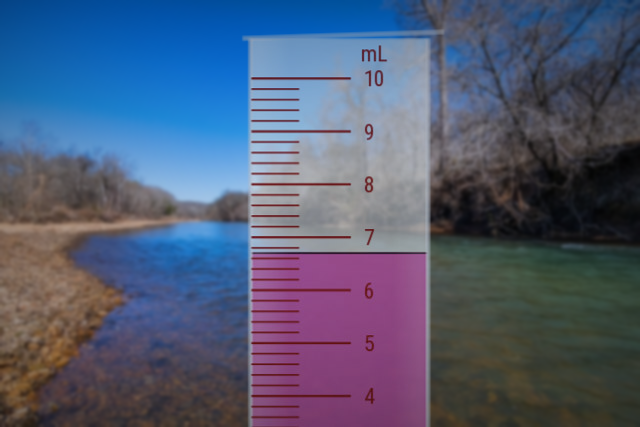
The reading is 6.7 mL
